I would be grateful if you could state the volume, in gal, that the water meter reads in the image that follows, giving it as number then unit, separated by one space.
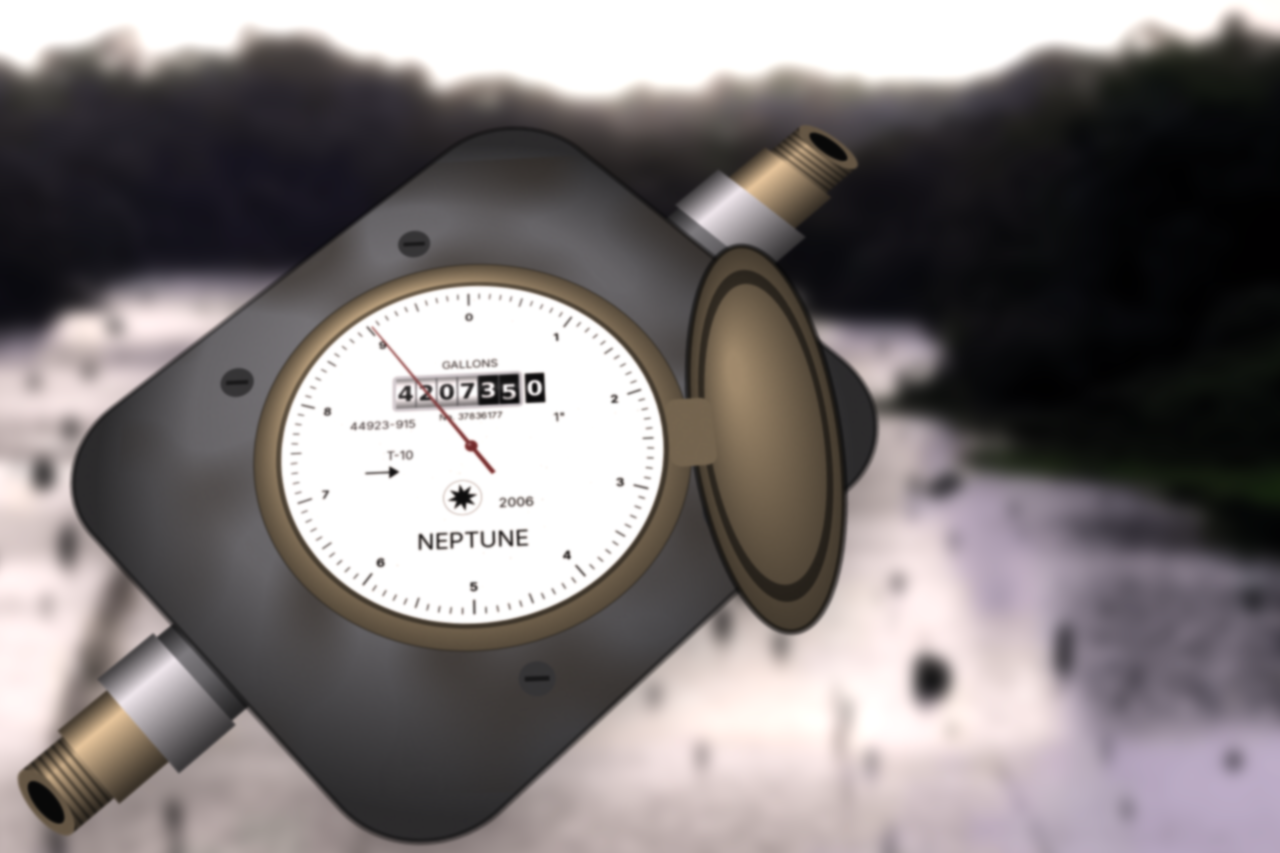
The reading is 4207349.0 gal
